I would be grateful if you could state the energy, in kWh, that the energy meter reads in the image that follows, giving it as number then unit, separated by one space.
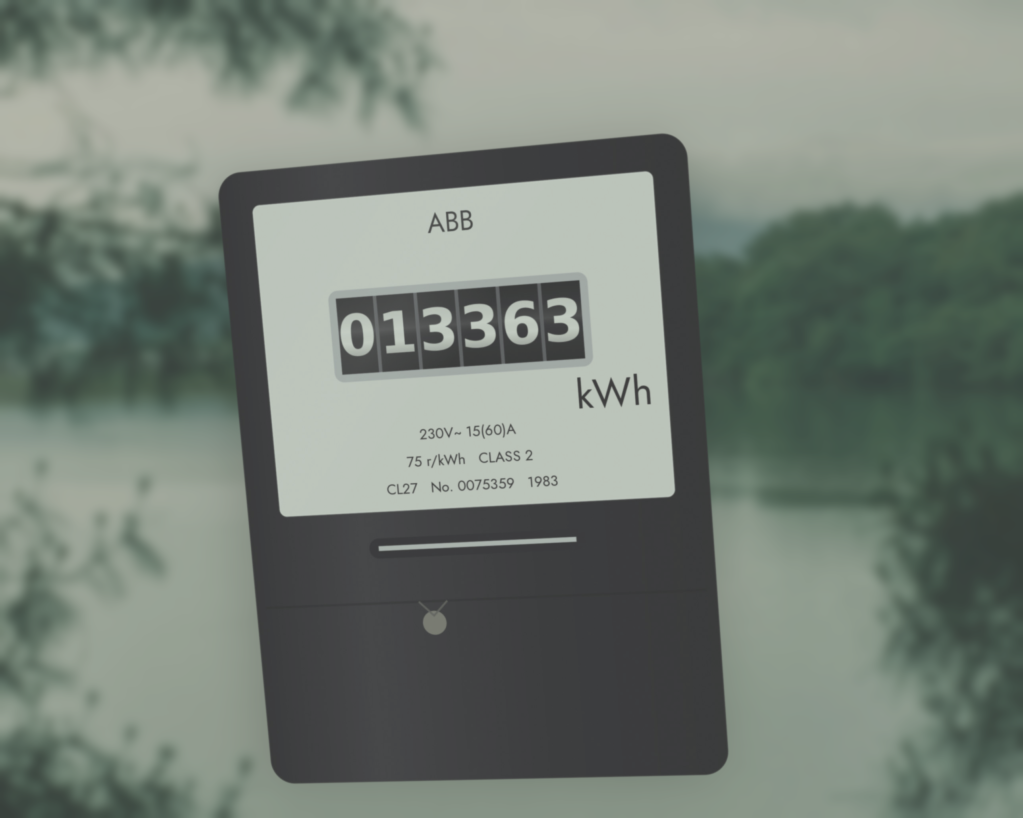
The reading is 13363 kWh
